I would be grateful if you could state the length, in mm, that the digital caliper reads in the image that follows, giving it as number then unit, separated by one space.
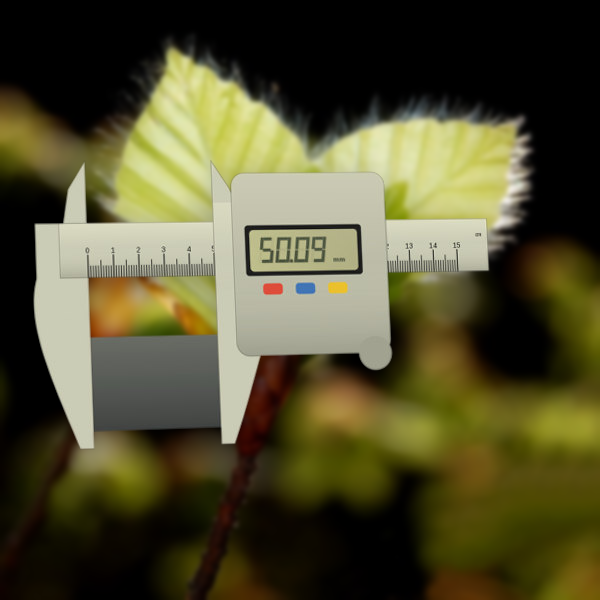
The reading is 50.09 mm
